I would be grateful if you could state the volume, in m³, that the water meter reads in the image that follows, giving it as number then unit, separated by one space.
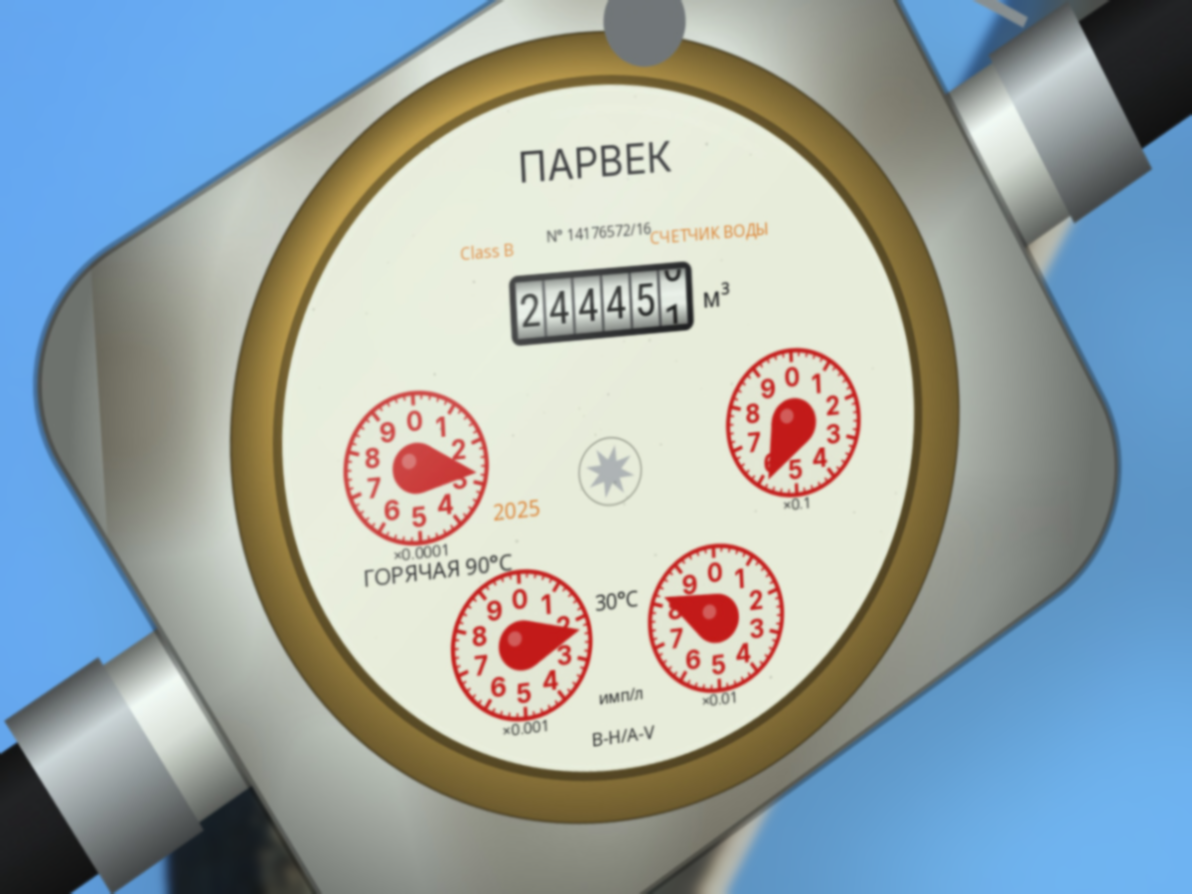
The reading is 244450.5822 m³
